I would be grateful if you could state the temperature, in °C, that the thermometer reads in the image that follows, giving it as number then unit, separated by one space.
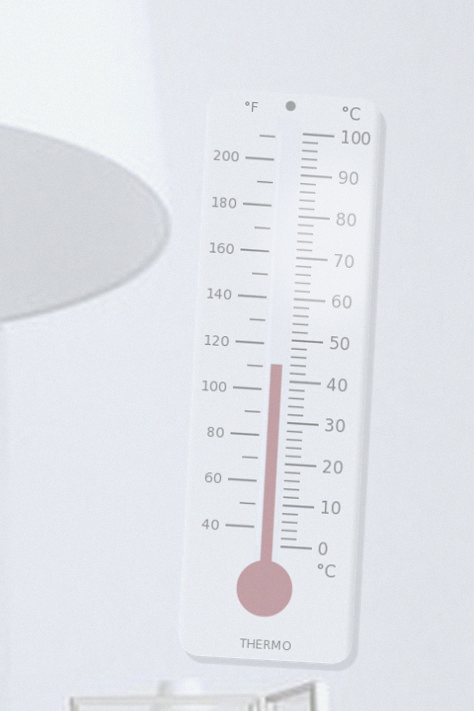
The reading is 44 °C
